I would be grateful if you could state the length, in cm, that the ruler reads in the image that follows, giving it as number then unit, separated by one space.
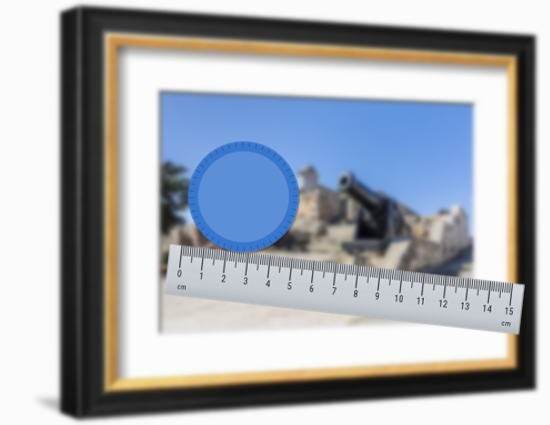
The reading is 5 cm
